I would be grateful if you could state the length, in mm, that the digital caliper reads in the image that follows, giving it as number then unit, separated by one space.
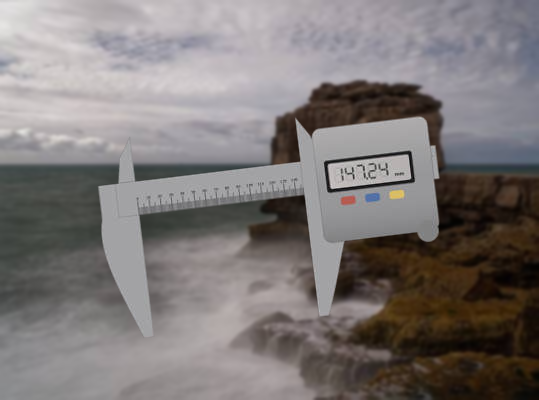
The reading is 147.24 mm
